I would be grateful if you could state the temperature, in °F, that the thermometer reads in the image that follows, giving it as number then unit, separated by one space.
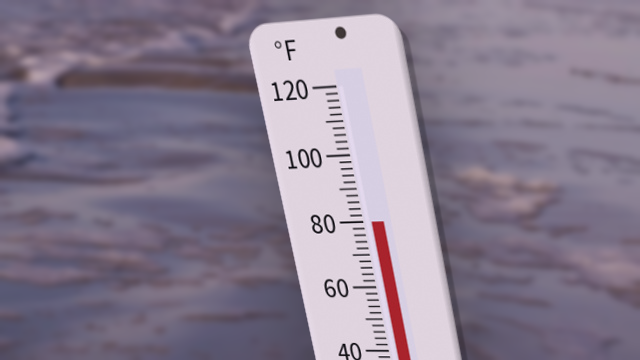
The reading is 80 °F
